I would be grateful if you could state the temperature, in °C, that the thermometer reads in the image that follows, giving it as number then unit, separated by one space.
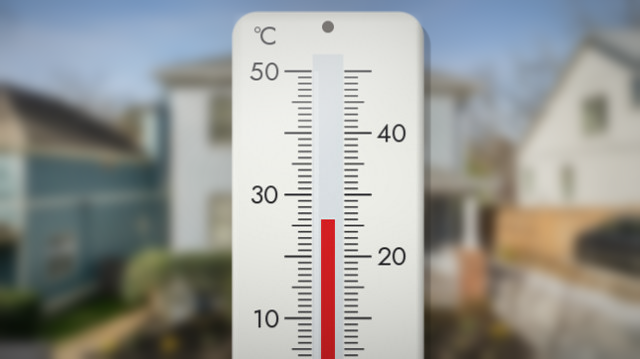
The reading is 26 °C
